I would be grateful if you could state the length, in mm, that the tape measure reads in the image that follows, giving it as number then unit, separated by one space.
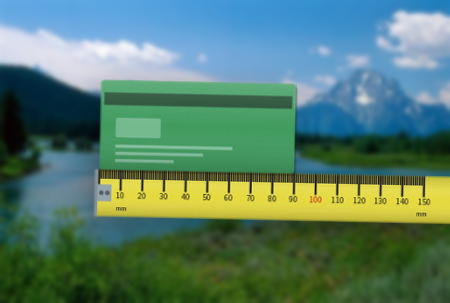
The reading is 90 mm
